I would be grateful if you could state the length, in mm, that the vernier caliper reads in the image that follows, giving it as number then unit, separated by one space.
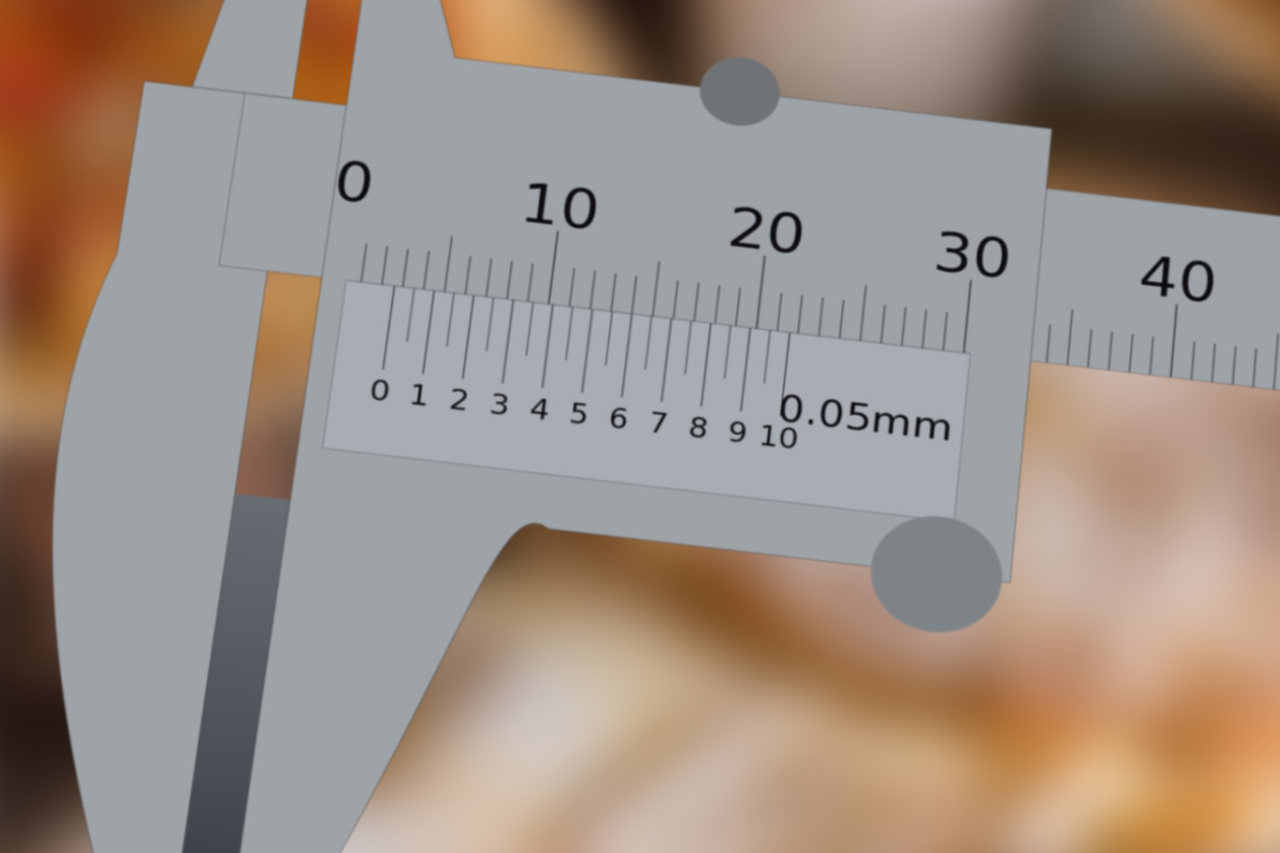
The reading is 2.6 mm
